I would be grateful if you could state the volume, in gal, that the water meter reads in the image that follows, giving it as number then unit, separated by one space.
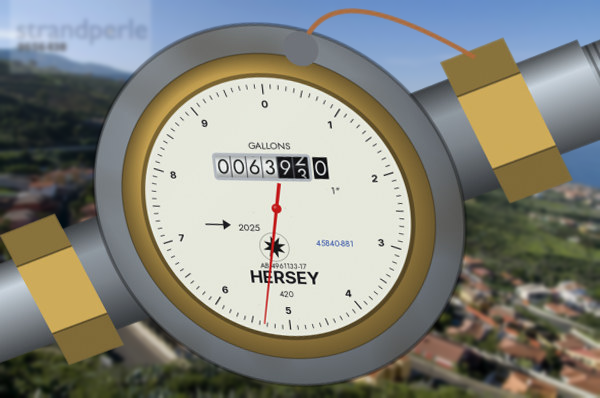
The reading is 63925.3 gal
